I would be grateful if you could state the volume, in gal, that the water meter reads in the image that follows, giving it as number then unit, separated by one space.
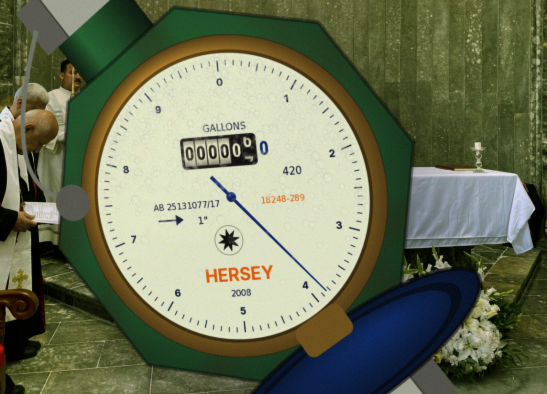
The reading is 63.8 gal
